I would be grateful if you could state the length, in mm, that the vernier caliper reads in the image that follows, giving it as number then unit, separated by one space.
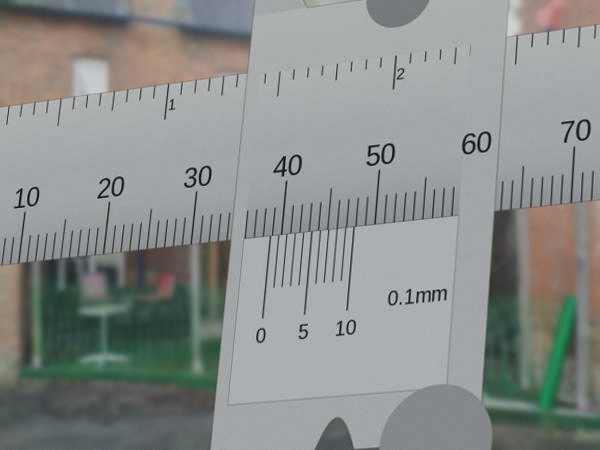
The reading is 38.8 mm
